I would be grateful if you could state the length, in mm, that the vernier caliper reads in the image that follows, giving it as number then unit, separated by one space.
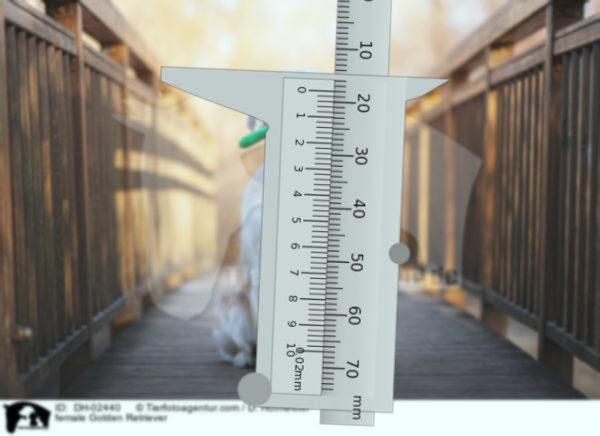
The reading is 18.0 mm
